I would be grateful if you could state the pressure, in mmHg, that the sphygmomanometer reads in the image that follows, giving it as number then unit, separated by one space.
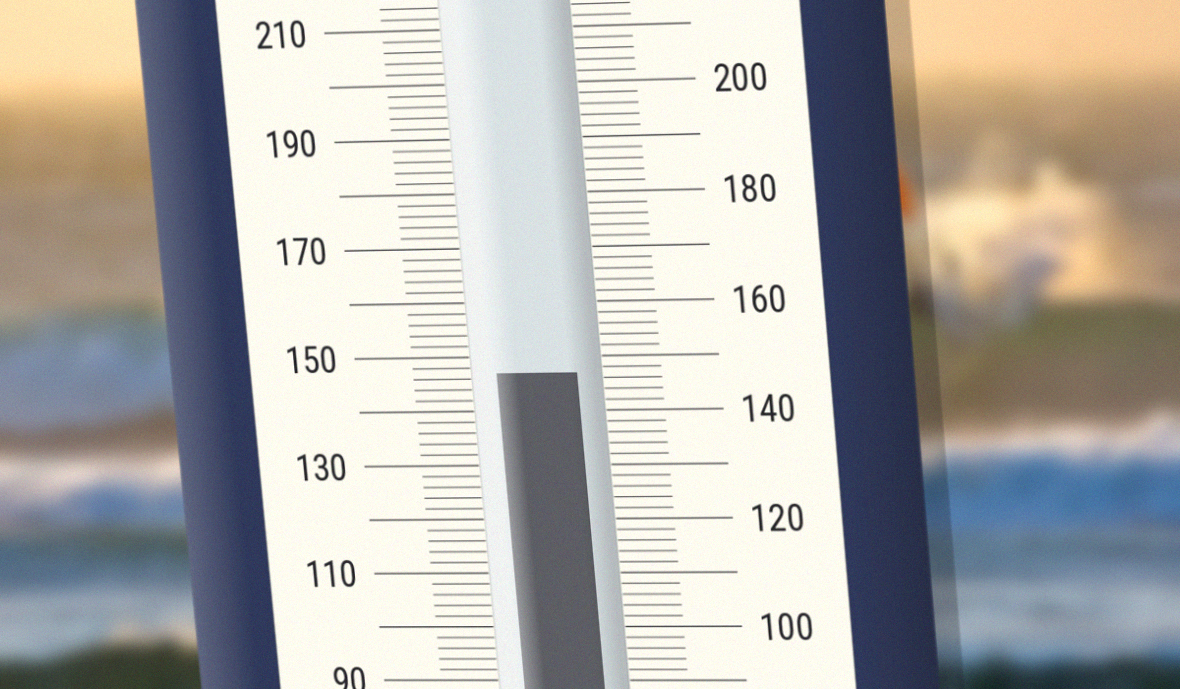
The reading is 147 mmHg
